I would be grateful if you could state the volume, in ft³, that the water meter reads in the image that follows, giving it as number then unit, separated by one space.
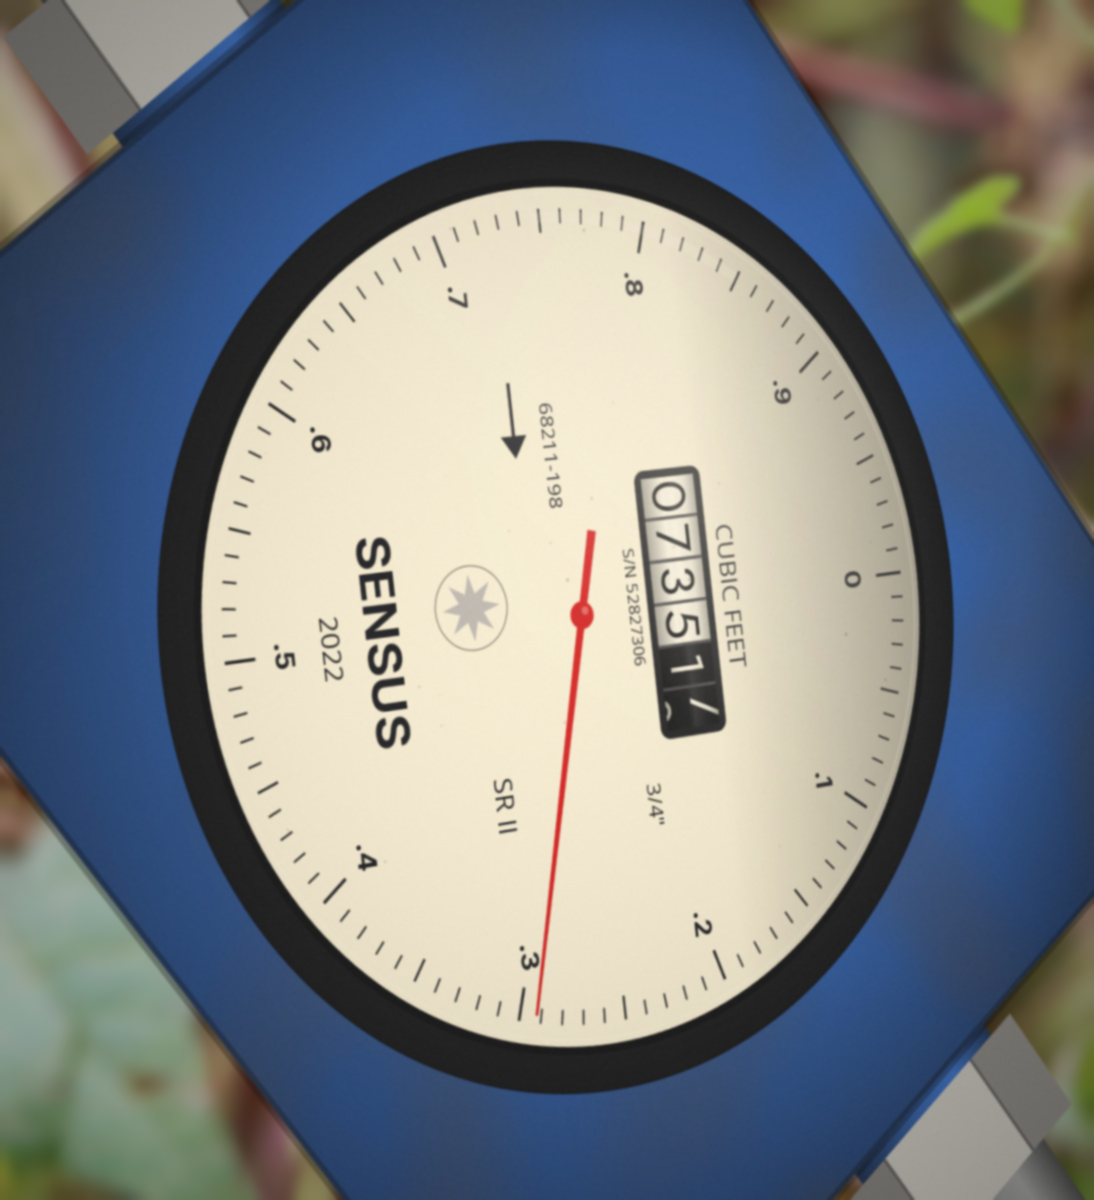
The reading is 73517.29 ft³
